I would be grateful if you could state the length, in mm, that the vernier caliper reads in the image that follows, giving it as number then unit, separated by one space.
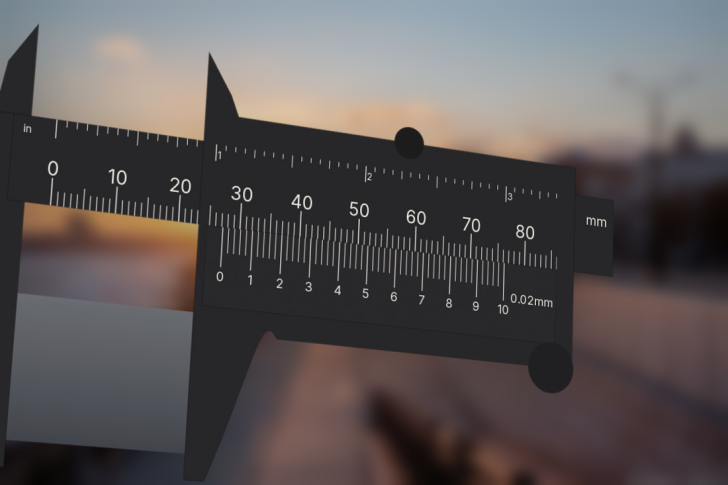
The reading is 27.2 mm
